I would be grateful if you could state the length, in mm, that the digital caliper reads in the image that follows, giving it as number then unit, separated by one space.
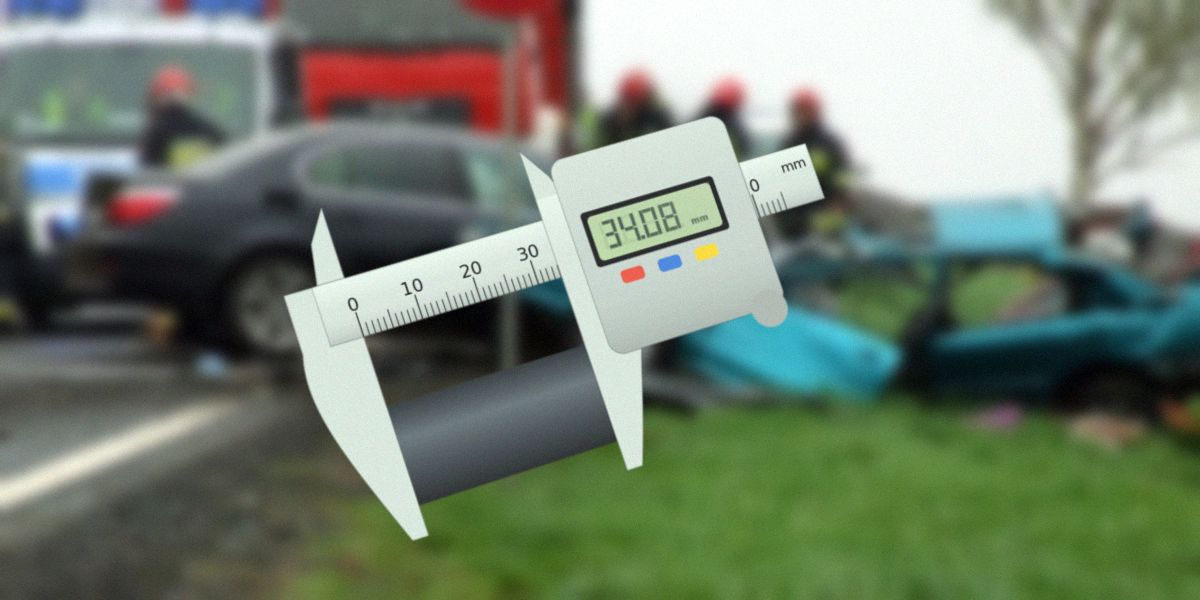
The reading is 34.08 mm
